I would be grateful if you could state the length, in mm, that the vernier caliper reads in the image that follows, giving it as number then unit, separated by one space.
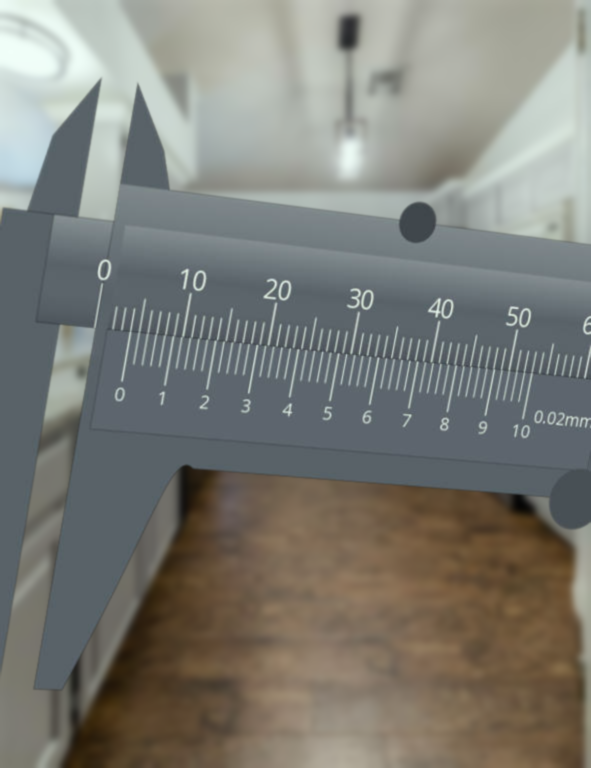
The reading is 4.0 mm
